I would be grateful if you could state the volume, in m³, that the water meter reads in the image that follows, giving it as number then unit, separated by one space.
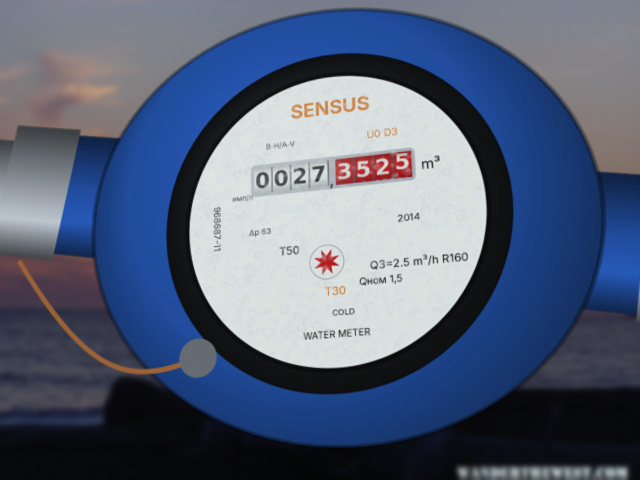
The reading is 27.3525 m³
